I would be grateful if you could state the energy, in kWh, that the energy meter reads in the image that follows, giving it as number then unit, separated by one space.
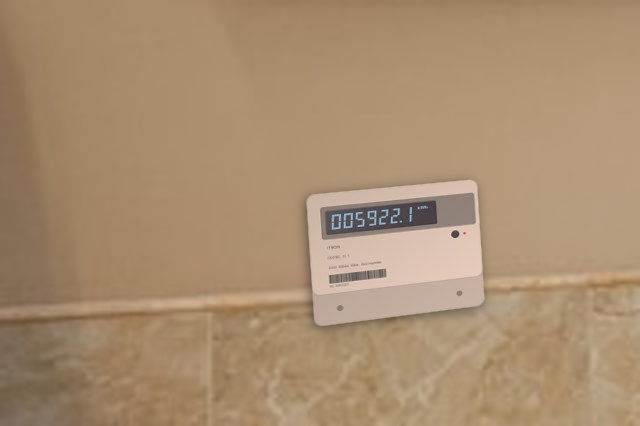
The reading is 5922.1 kWh
